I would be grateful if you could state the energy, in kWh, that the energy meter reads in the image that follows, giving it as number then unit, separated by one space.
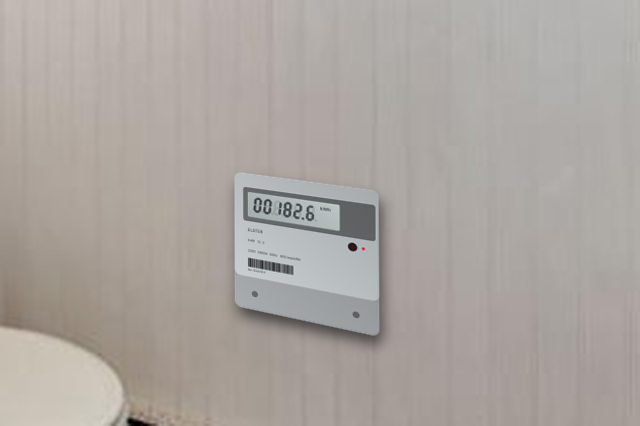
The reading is 182.6 kWh
